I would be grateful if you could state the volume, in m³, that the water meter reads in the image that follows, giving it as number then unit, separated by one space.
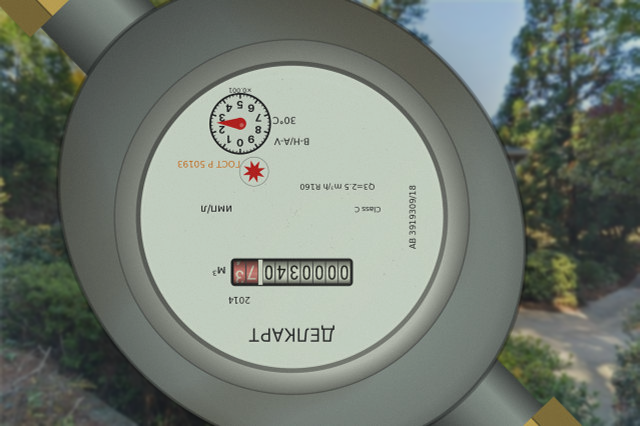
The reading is 340.732 m³
